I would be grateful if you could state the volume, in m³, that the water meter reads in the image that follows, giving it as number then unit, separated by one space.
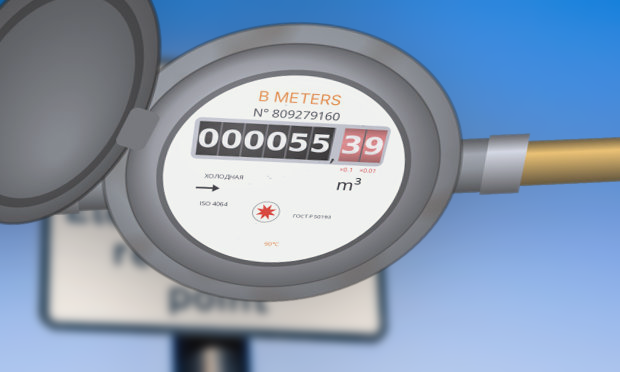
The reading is 55.39 m³
